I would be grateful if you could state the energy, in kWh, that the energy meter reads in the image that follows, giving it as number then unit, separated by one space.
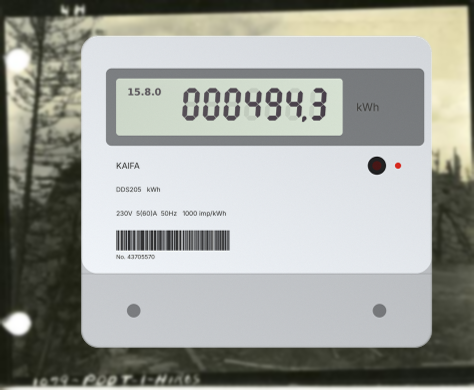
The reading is 494.3 kWh
